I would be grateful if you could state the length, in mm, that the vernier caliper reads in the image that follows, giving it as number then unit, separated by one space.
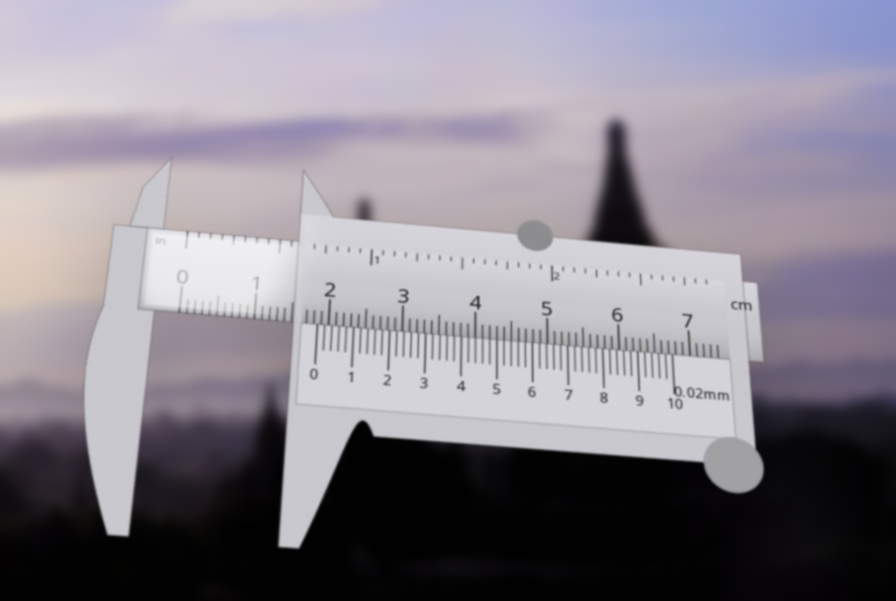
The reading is 18.5 mm
